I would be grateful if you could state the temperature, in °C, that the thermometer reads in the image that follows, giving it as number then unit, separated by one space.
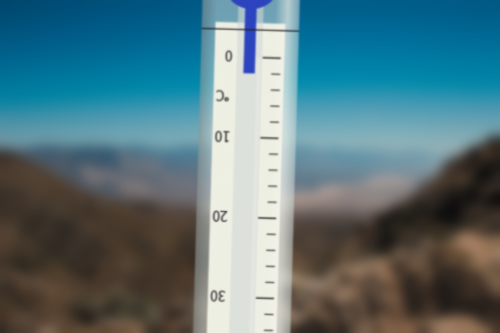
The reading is 2 °C
